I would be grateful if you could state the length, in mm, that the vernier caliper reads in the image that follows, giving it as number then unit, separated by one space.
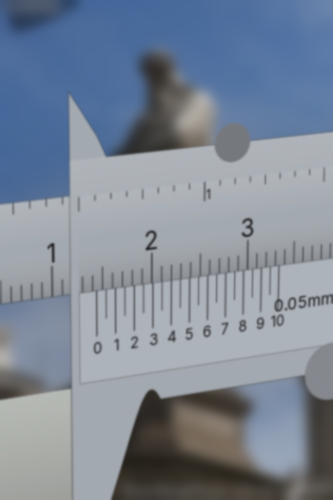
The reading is 14.4 mm
